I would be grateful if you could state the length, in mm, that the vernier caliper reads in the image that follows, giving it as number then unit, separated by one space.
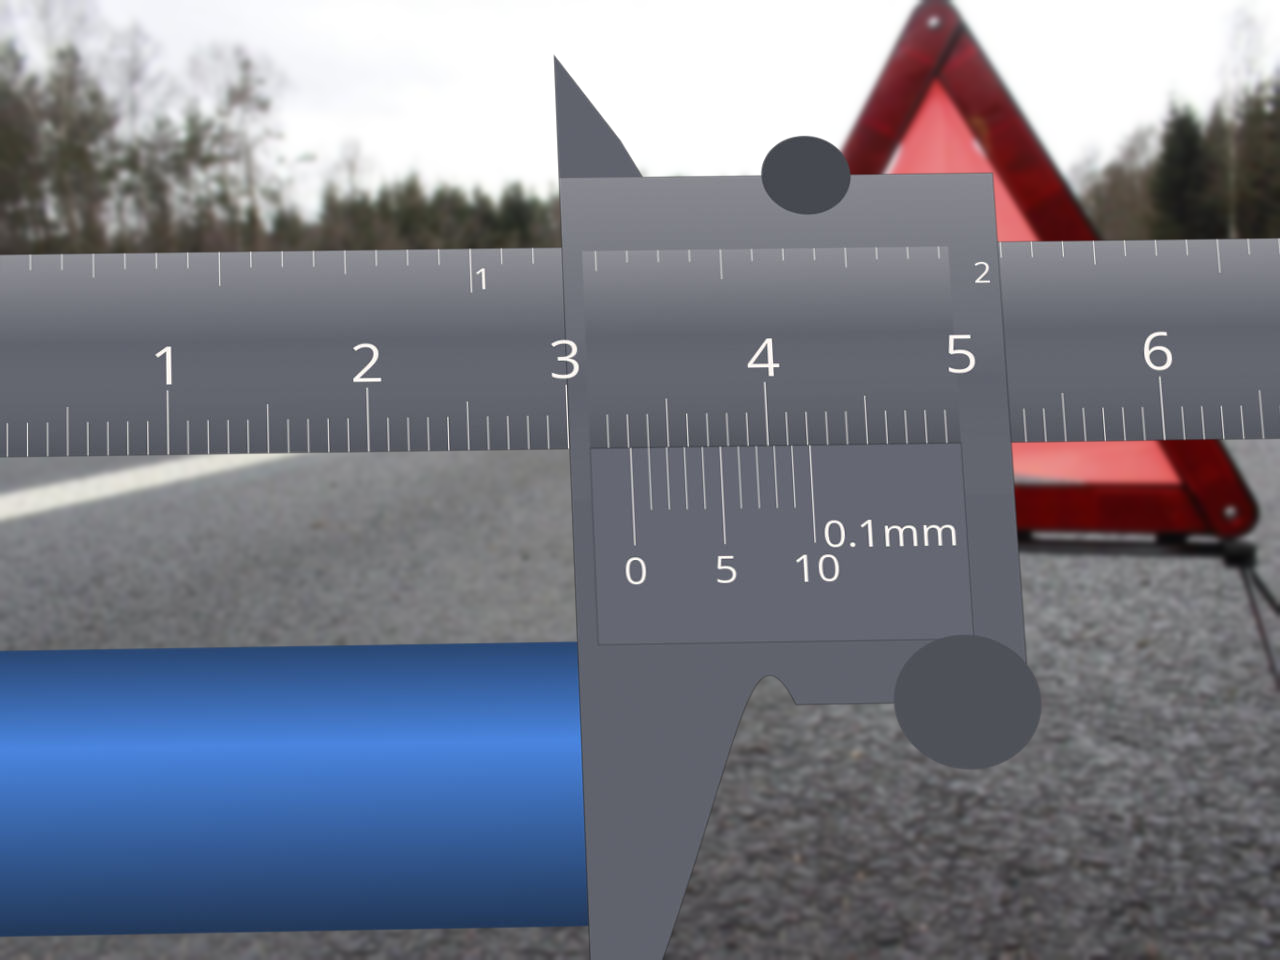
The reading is 33.1 mm
